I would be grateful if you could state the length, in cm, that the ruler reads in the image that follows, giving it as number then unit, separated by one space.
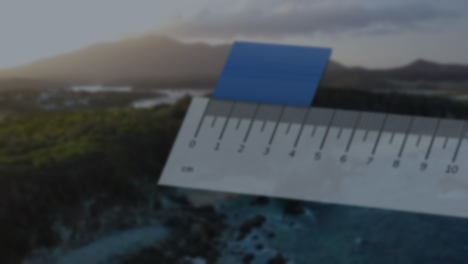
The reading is 4 cm
